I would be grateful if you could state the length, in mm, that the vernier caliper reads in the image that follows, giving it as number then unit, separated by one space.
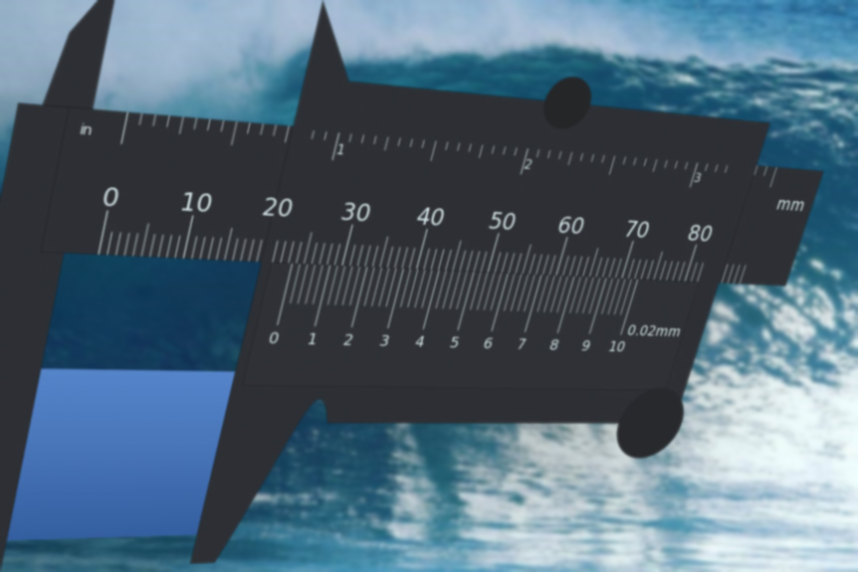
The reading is 23.5 mm
